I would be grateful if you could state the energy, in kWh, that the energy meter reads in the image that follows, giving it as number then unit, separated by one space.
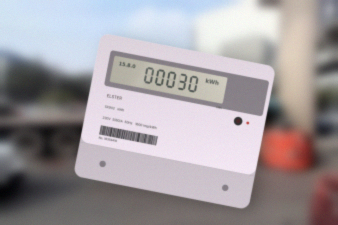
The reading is 30 kWh
